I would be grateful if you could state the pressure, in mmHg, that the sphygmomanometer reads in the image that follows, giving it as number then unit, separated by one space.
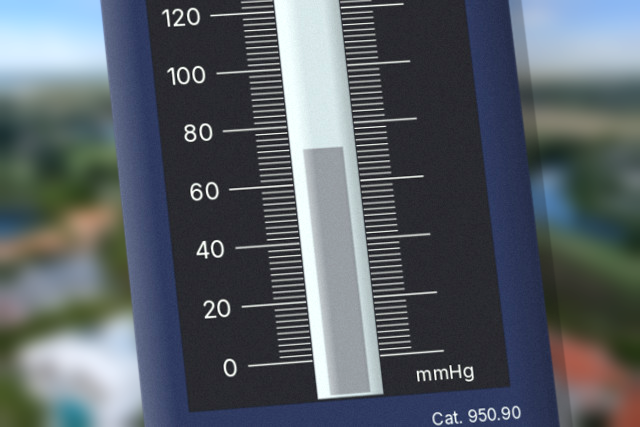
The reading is 72 mmHg
